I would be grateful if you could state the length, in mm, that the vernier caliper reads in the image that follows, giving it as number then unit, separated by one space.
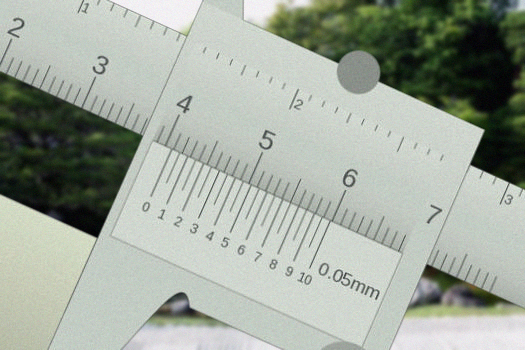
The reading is 40.8 mm
